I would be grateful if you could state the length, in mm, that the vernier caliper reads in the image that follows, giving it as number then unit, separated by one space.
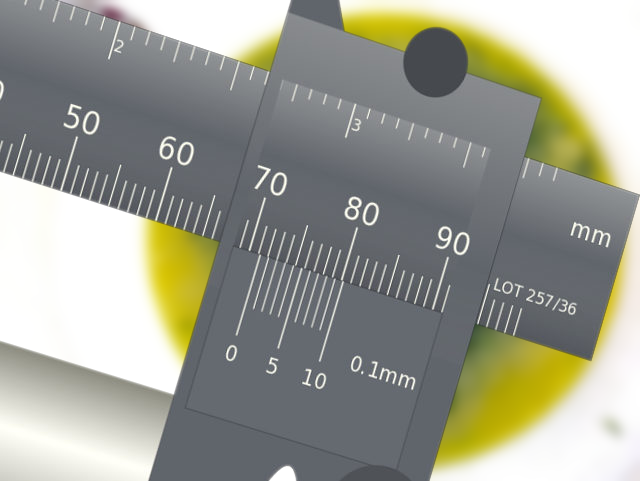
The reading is 71.2 mm
